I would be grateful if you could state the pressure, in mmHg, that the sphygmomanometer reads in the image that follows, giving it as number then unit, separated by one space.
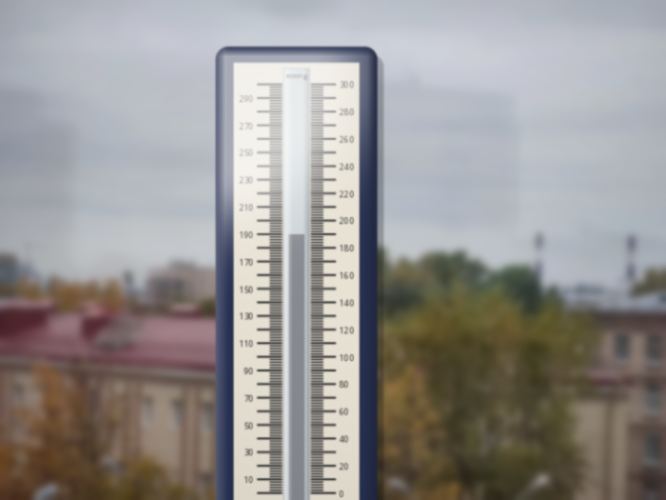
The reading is 190 mmHg
